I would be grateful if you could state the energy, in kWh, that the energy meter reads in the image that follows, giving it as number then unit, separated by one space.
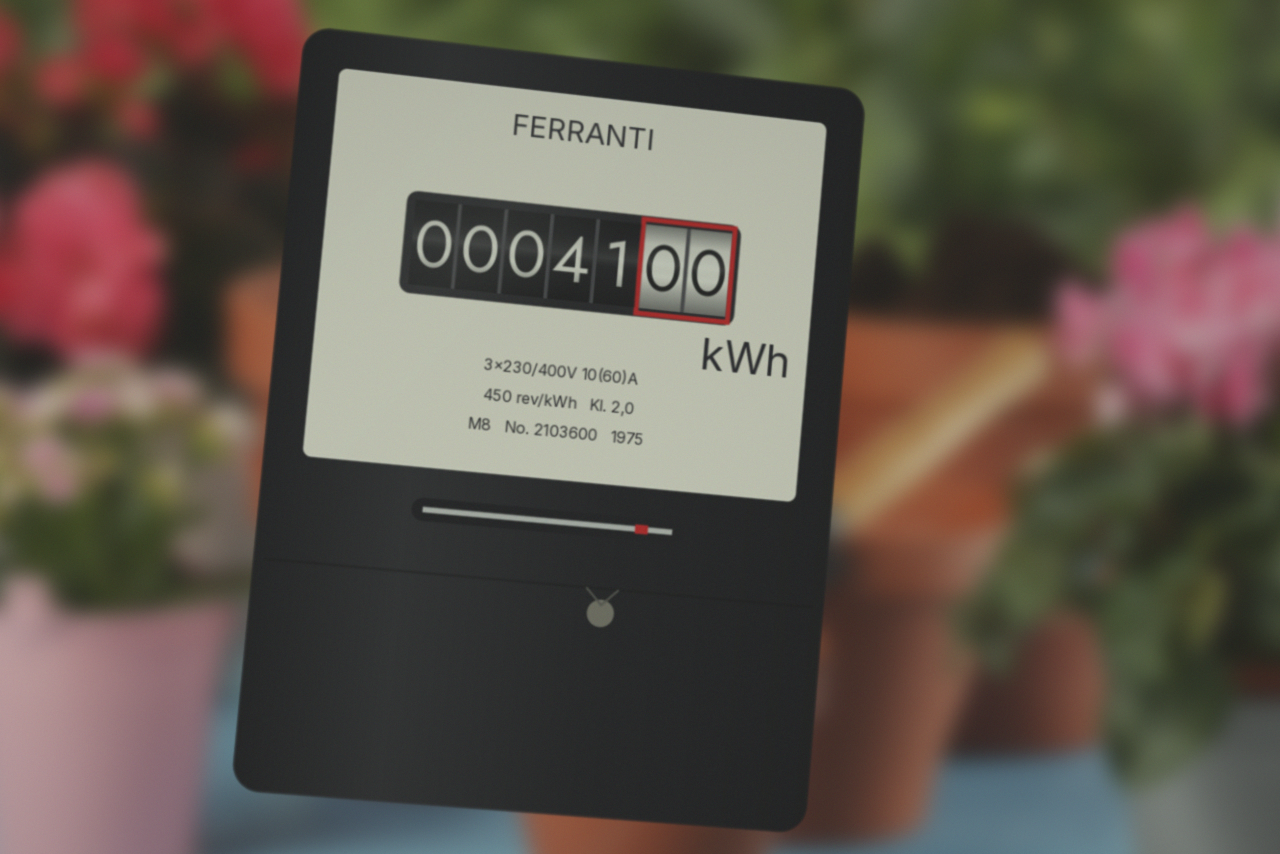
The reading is 41.00 kWh
